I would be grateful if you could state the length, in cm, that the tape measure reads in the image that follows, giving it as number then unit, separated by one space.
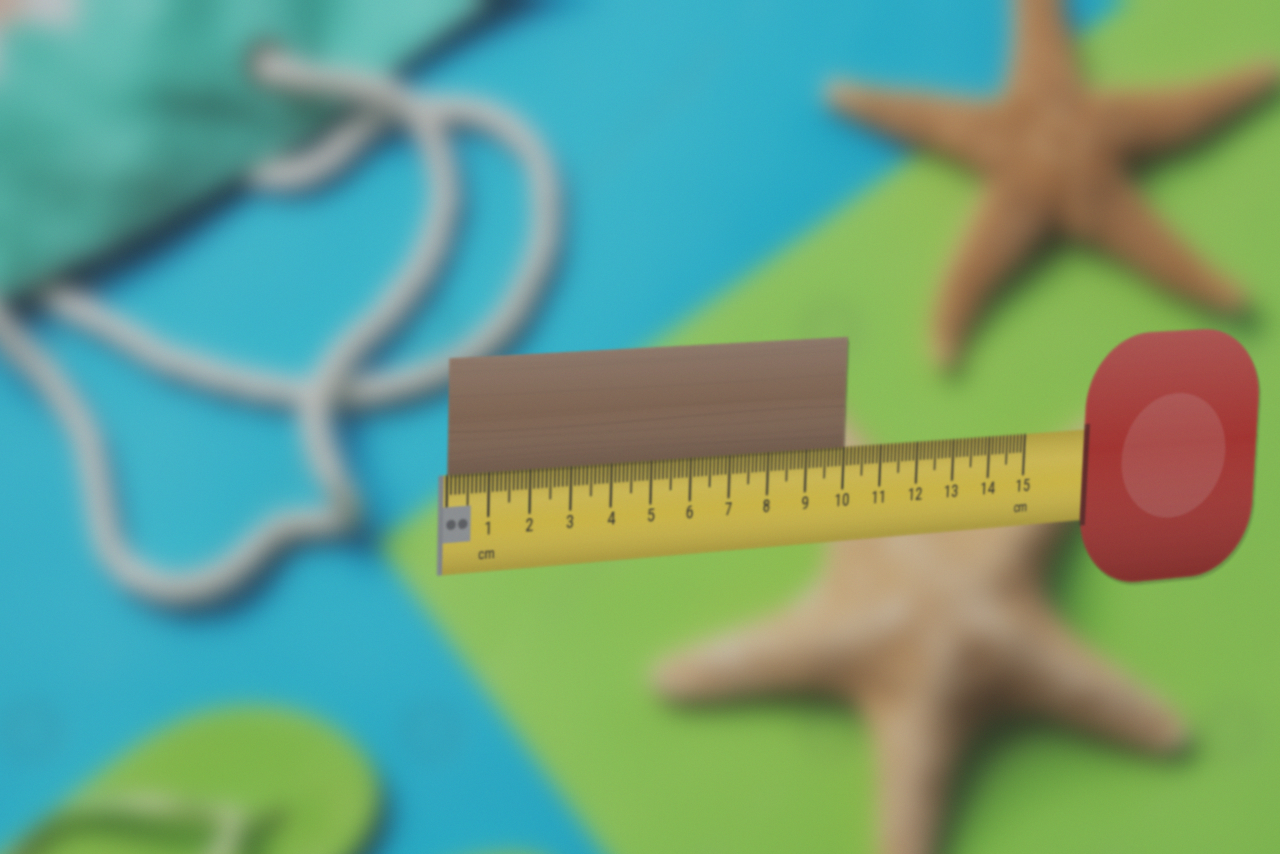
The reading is 10 cm
